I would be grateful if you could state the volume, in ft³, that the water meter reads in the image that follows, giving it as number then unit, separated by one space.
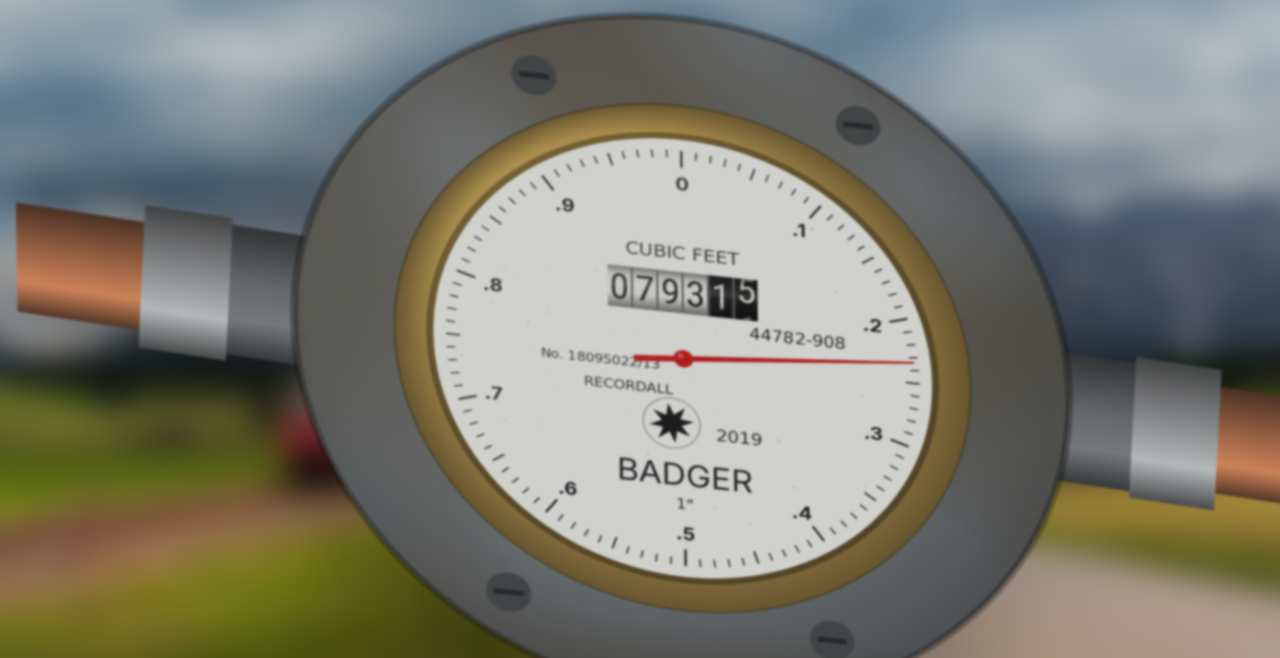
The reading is 79315.23 ft³
